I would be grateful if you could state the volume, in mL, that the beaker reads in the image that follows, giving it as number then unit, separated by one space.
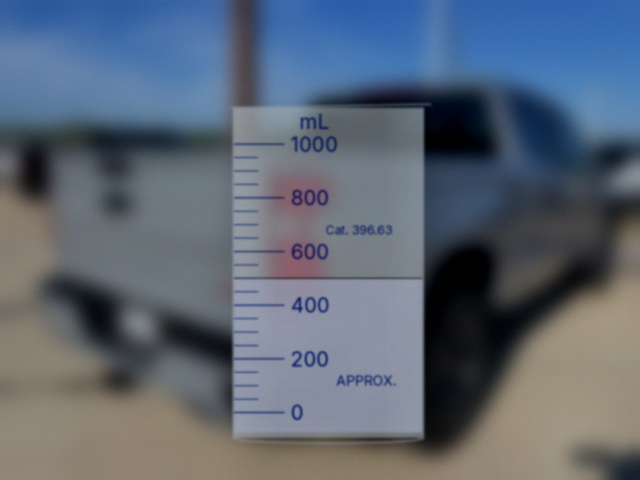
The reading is 500 mL
